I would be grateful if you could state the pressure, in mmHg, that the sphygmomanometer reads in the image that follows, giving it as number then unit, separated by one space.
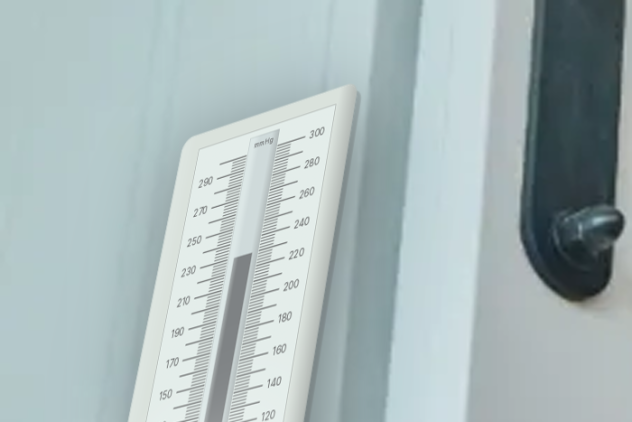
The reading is 230 mmHg
